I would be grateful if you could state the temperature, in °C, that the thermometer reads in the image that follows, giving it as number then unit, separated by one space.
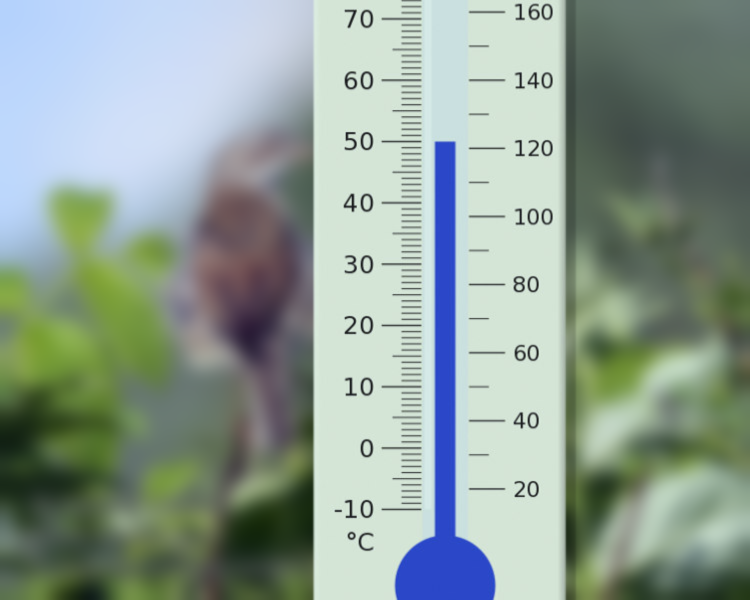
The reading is 50 °C
